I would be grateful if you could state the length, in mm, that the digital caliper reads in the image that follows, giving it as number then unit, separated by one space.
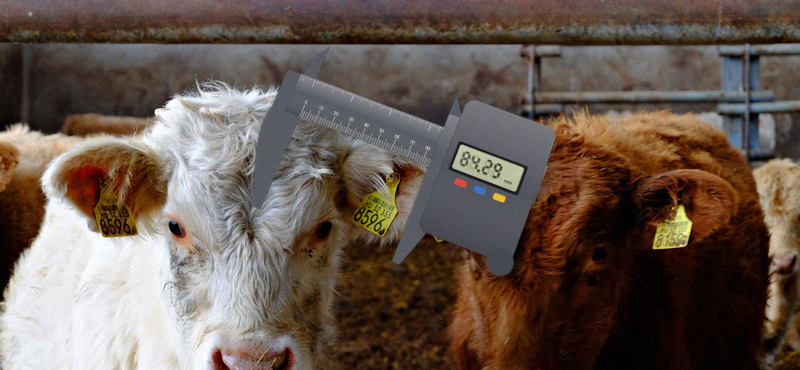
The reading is 84.29 mm
